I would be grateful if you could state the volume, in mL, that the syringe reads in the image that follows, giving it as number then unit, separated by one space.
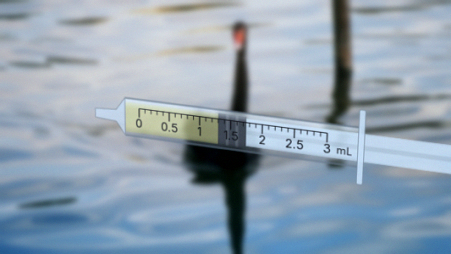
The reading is 1.3 mL
